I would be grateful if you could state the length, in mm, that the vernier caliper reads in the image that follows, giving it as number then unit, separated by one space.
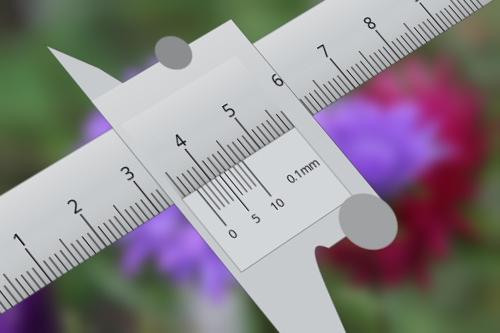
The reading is 37.2 mm
